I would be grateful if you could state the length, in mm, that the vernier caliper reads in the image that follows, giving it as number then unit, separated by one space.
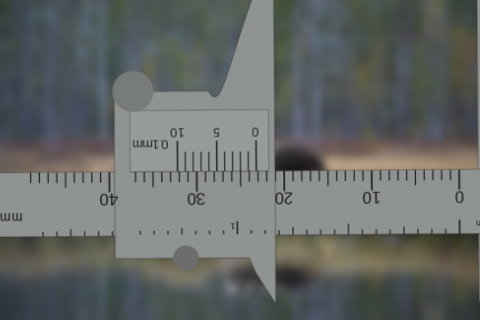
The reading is 23.2 mm
